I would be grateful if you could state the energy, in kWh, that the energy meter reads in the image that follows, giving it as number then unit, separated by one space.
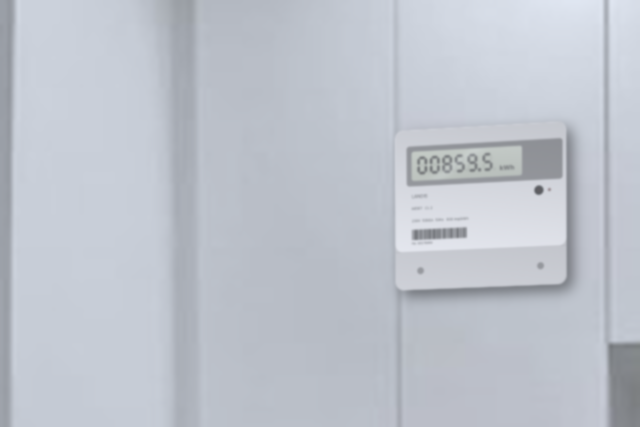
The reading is 859.5 kWh
